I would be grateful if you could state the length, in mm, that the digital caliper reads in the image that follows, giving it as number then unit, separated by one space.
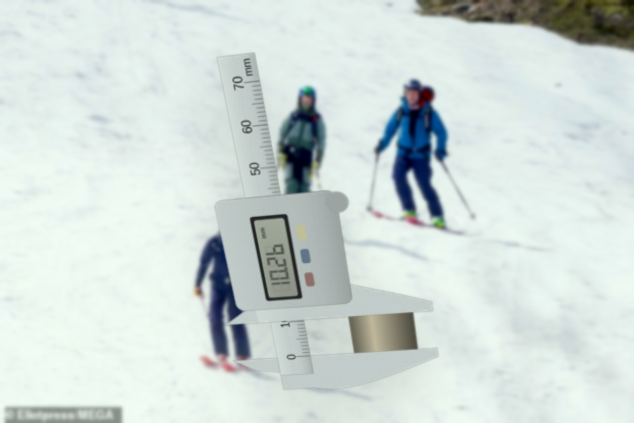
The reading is 10.26 mm
